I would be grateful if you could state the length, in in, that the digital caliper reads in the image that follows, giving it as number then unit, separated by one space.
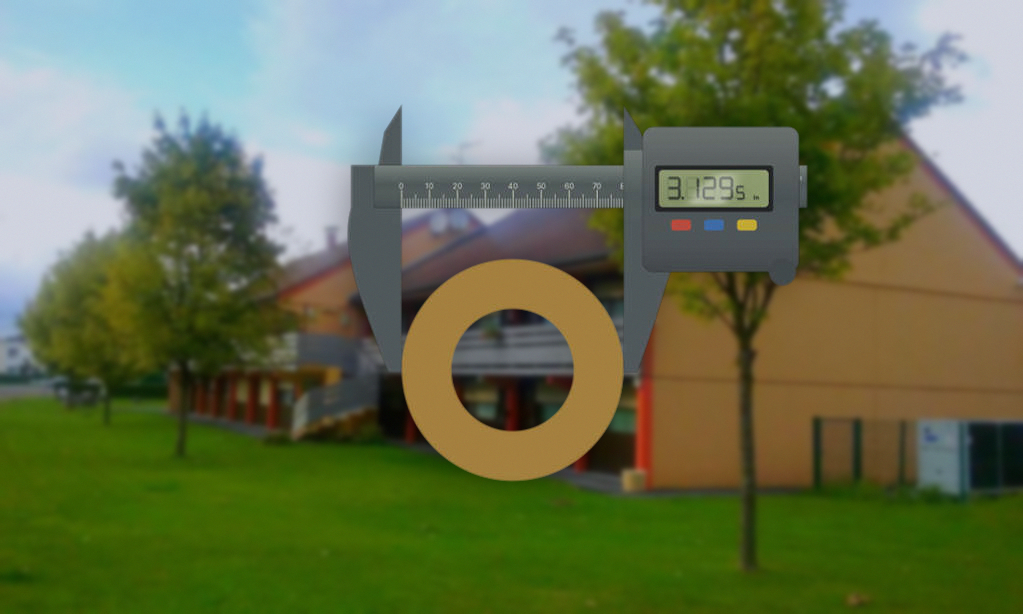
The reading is 3.1295 in
